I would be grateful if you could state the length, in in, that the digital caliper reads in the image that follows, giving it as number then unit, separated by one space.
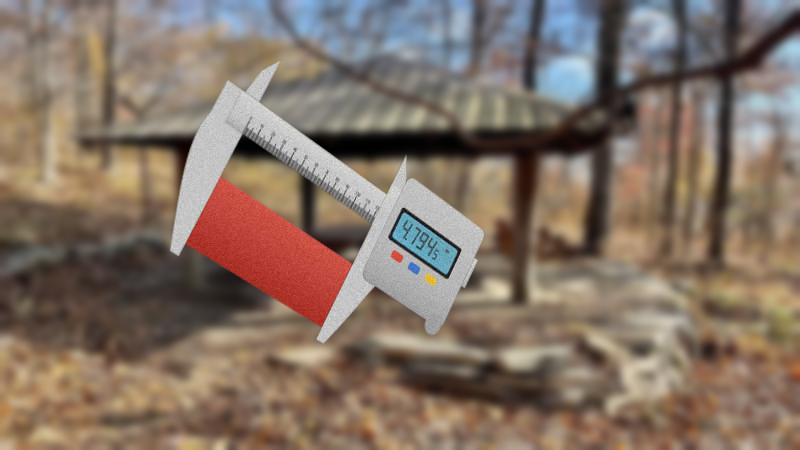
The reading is 4.7945 in
